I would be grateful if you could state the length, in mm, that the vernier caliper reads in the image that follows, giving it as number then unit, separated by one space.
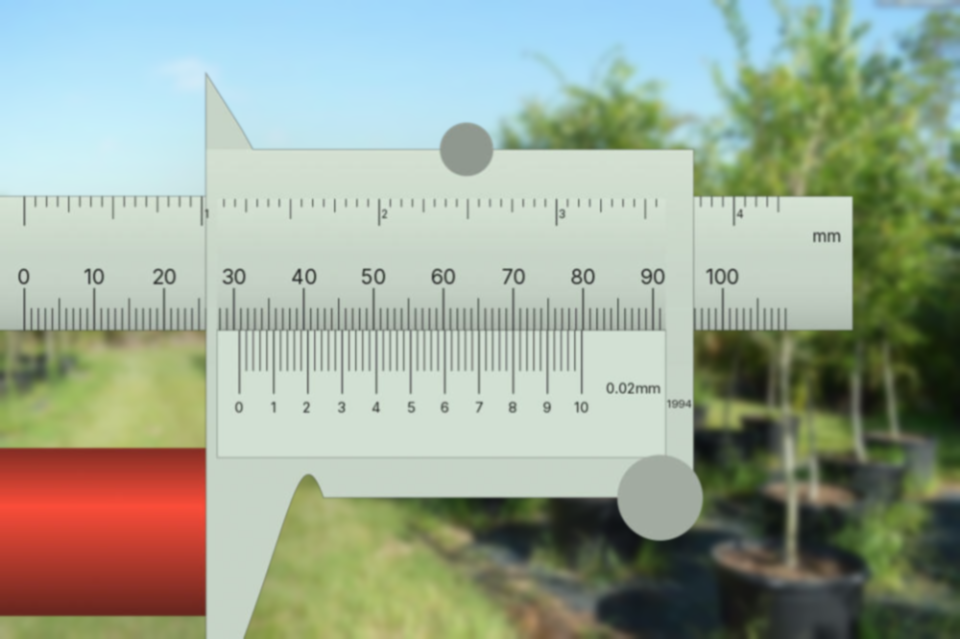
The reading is 30.8 mm
